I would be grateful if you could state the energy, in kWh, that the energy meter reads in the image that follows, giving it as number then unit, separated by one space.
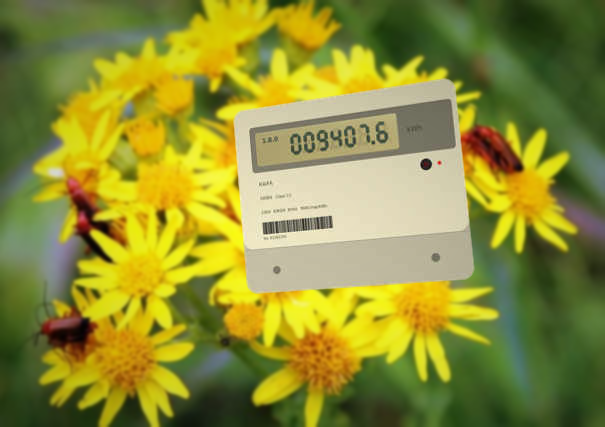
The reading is 9407.6 kWh
